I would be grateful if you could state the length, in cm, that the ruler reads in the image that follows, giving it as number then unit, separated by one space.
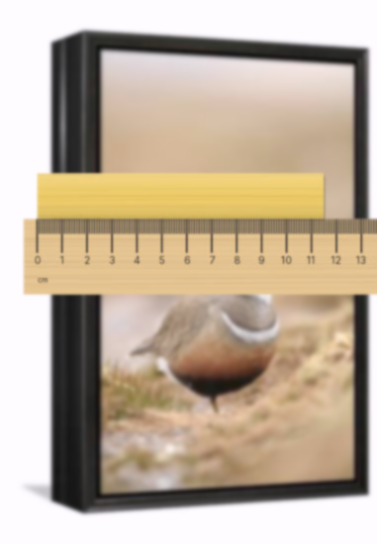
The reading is 11.5 cm
